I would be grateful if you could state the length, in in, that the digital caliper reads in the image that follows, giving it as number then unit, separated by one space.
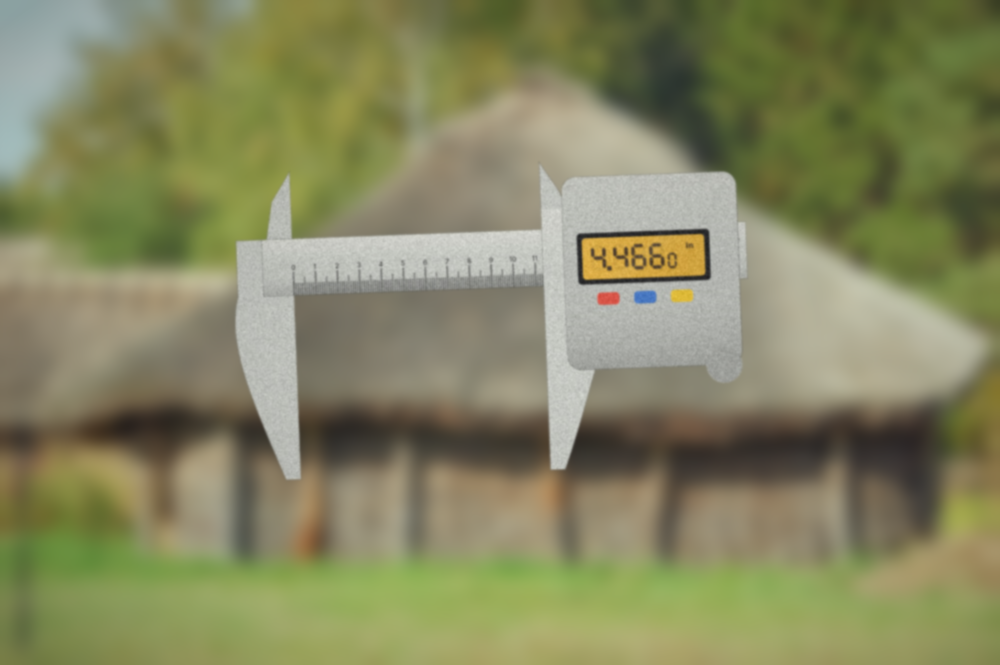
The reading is 4.4660 in
